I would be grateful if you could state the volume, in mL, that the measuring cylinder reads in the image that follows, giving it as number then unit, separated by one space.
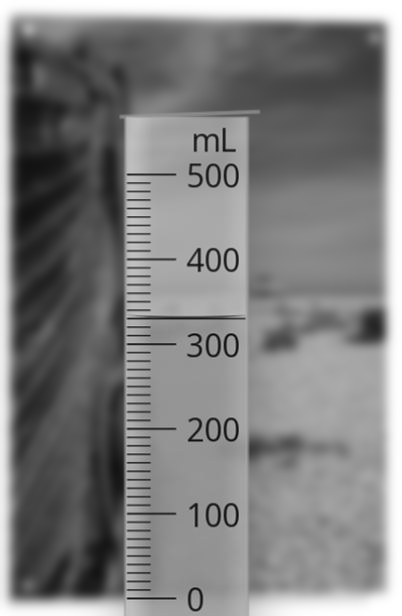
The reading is 330 mL
